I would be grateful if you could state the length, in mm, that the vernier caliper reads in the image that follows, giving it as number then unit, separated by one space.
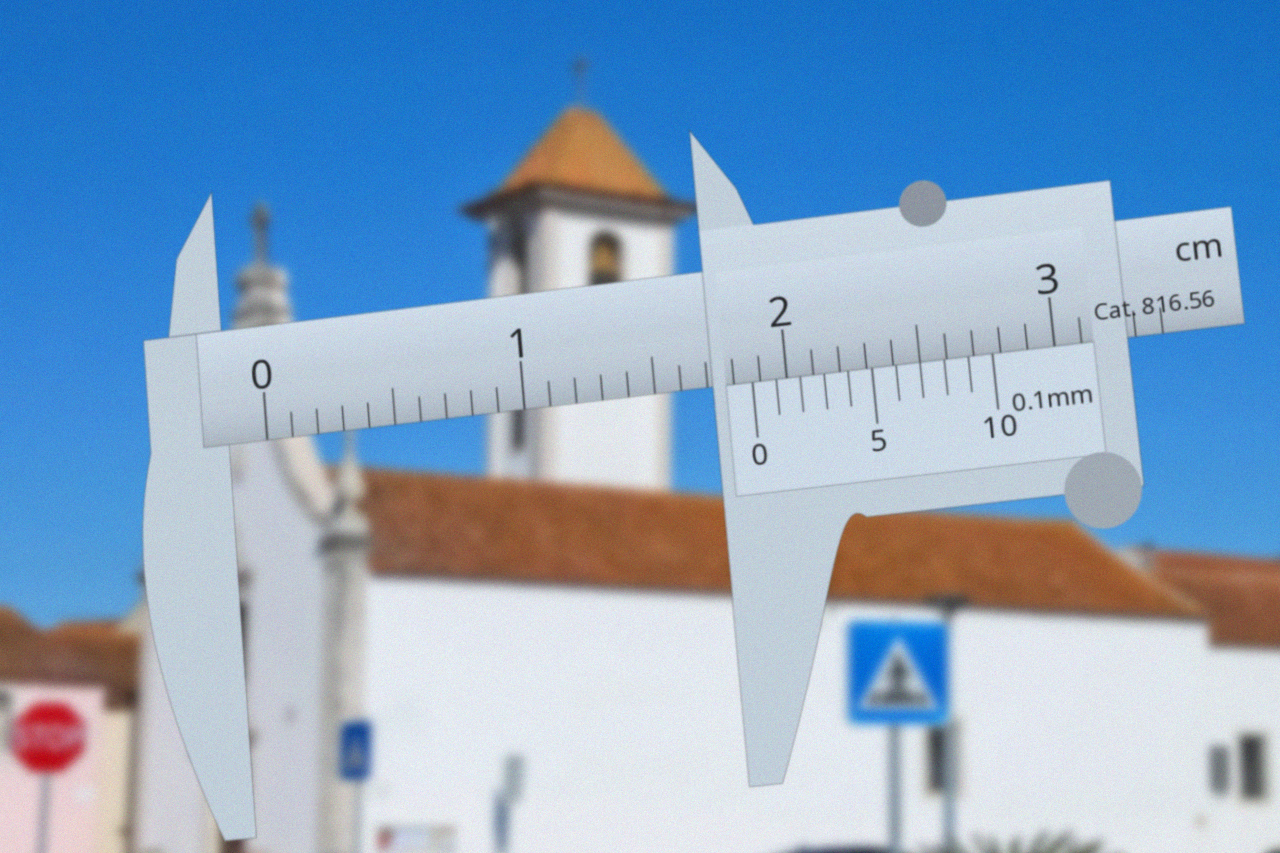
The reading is 18.7 mm
